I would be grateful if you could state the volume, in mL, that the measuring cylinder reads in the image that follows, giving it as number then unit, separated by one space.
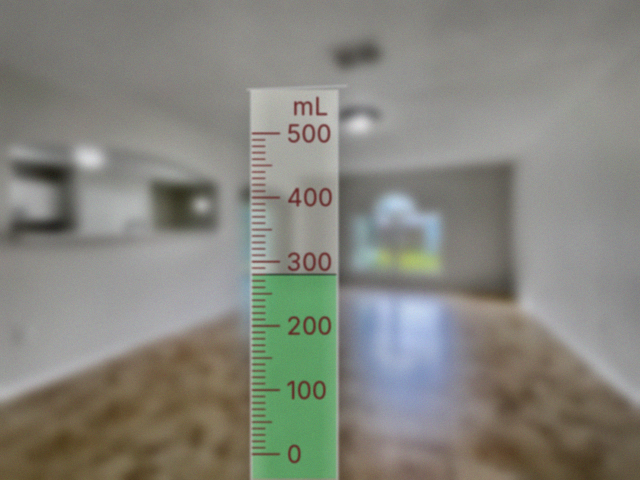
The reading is 280 mL
